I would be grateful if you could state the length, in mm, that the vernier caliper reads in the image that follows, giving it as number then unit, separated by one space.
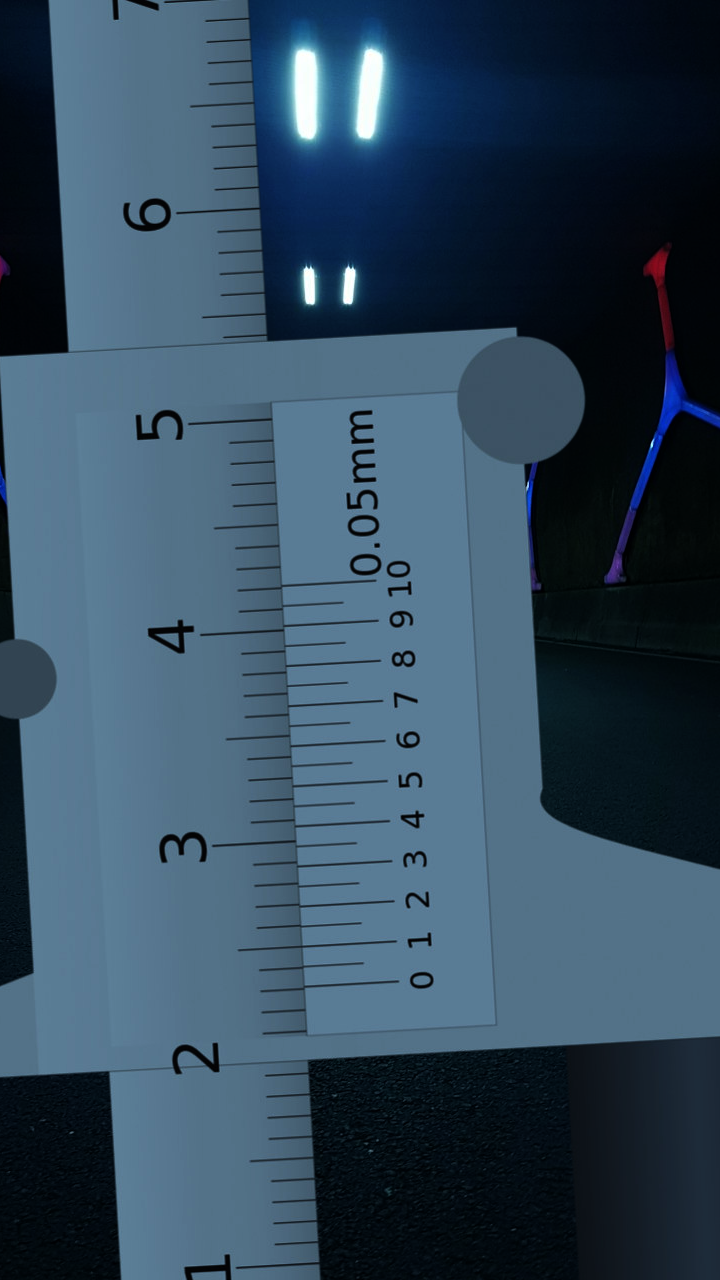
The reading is 23.1 mm
